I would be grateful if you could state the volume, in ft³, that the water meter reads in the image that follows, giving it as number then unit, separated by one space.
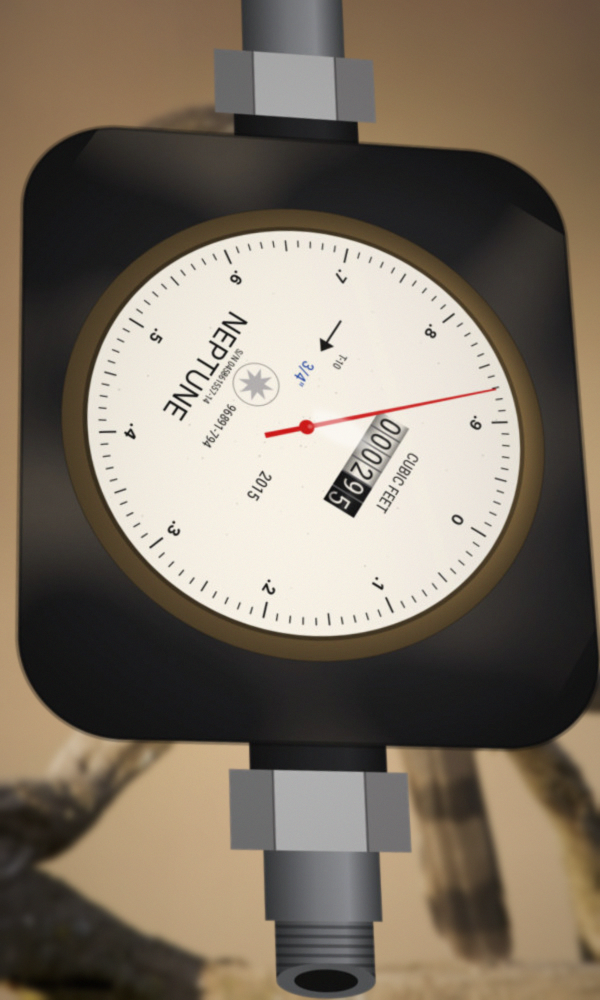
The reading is 294.87 ft³
